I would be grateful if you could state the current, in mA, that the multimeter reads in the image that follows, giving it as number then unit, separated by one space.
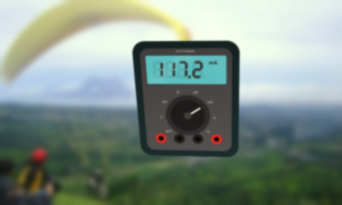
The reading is 117.2 mA
